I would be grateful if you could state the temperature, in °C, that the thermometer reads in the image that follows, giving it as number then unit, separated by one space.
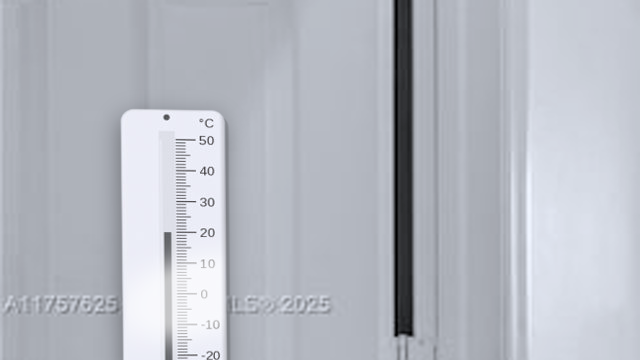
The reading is 20 °C
